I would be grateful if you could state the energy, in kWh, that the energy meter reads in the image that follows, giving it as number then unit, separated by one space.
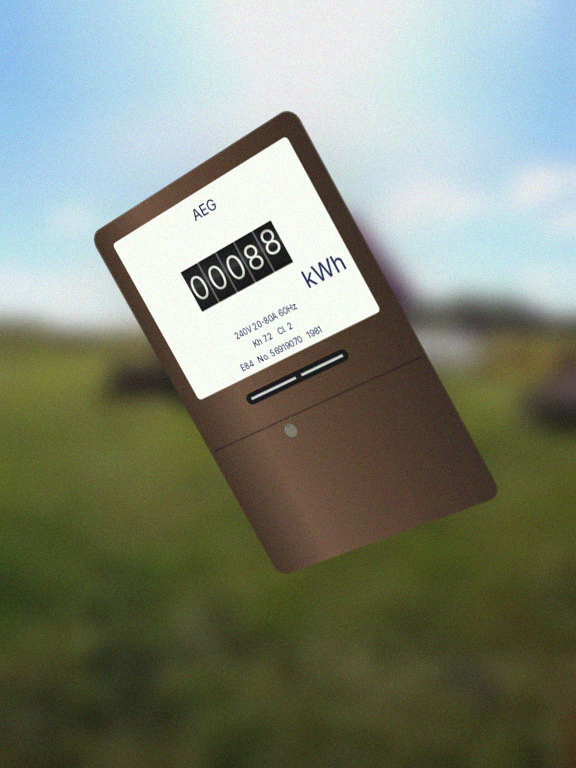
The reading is 88 kWh
